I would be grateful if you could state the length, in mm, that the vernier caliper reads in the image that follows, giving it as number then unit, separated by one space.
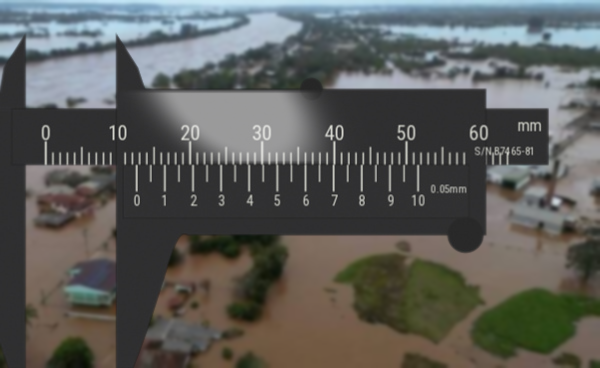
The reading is 12.6 mm
